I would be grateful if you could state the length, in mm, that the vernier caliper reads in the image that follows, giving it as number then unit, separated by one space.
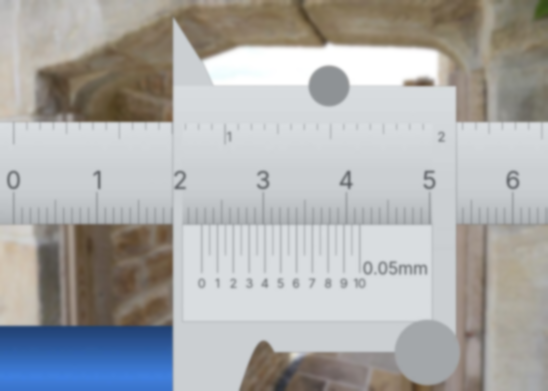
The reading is 22.6 mm
